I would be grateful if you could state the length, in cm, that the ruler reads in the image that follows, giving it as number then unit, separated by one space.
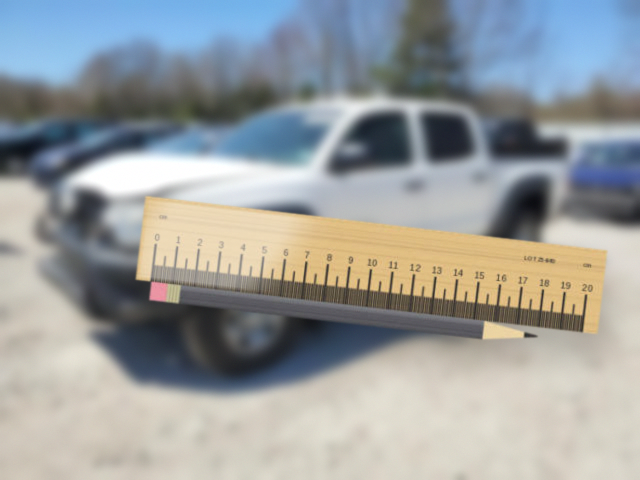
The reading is 18 cm
